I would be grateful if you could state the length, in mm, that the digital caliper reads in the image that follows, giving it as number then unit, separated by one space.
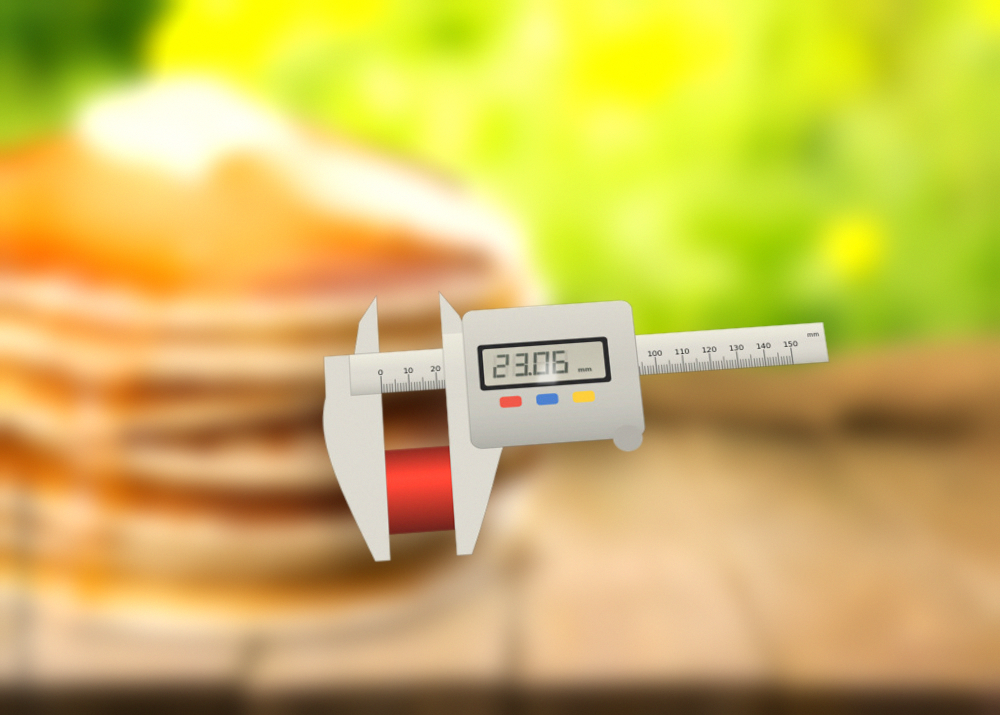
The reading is 23.06 mm
